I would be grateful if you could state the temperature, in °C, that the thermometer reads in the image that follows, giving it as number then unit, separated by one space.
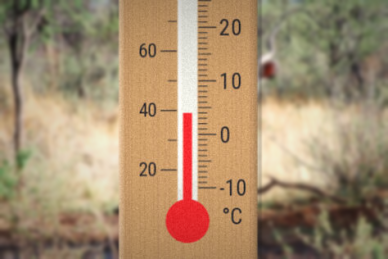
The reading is 4 °C
